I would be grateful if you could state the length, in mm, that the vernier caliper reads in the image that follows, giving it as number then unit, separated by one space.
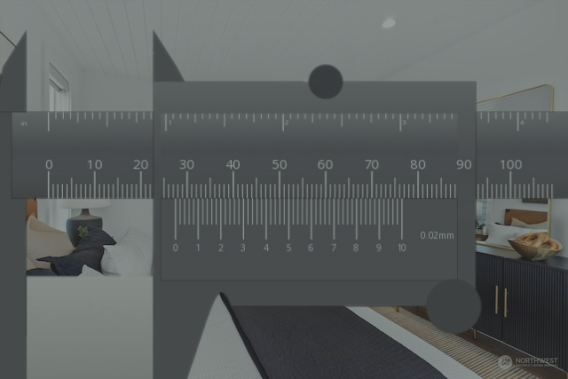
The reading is 27.5 mm
